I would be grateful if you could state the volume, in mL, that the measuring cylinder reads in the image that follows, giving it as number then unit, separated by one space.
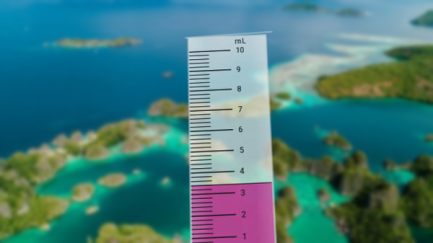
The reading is 3.4 mL
